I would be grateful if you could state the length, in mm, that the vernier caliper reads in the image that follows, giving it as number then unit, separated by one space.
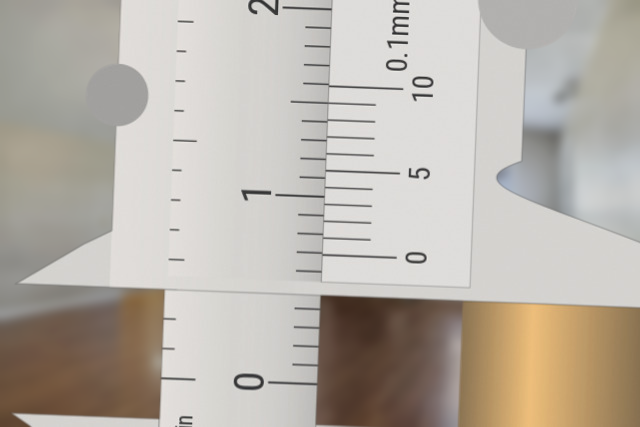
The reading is 6.9 mm
